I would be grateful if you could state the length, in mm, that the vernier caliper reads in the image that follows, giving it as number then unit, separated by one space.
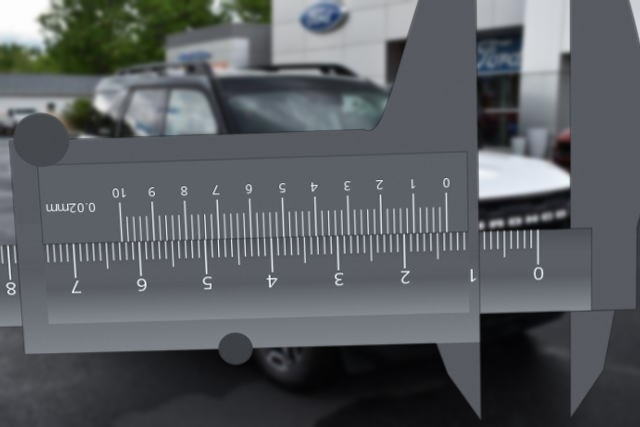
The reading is 13.6 mm
